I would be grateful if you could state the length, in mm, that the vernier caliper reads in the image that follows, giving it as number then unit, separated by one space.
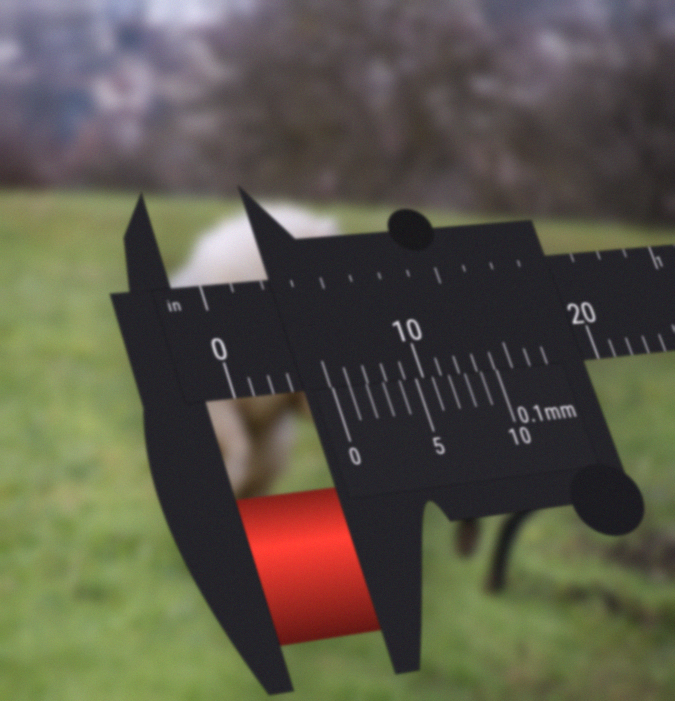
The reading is 5.1 mm
